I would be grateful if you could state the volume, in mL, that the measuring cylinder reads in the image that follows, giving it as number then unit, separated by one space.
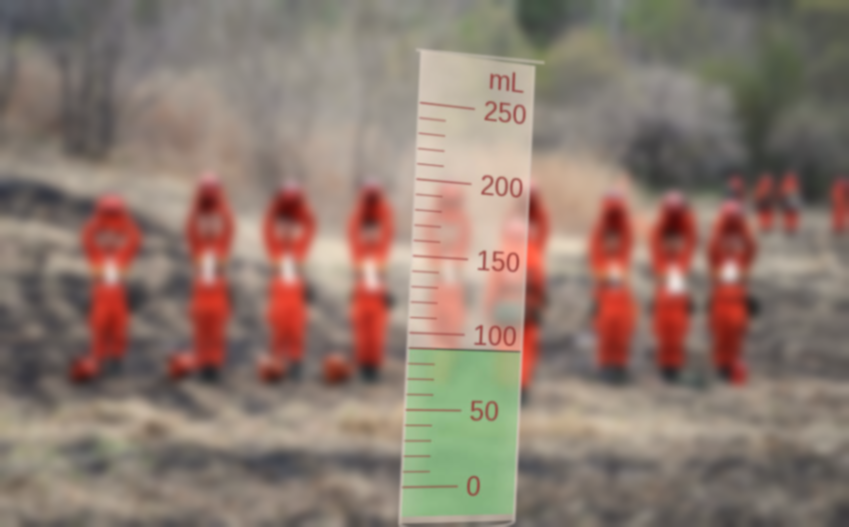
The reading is 90 mL
